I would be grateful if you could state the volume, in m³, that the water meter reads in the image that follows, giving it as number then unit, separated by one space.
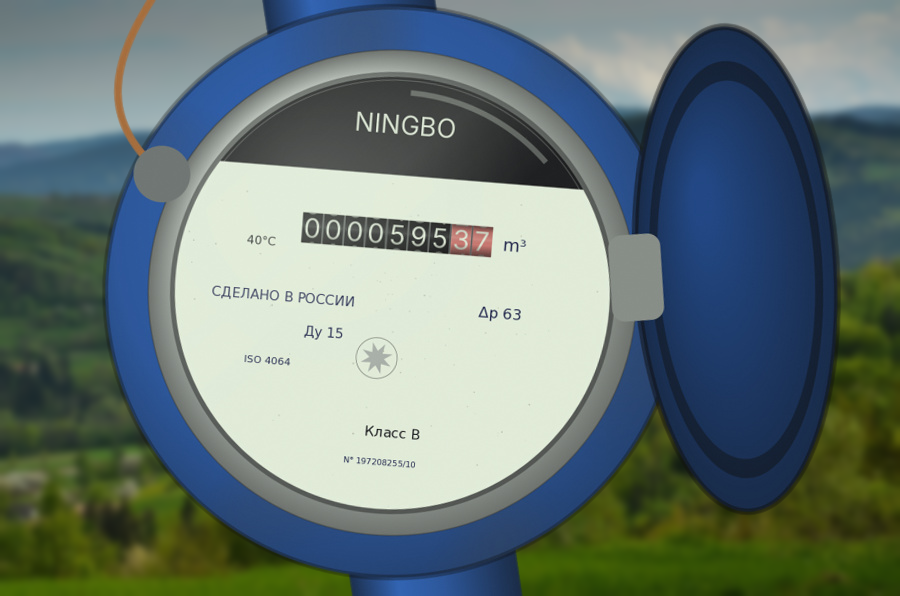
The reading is 595.37 m³
